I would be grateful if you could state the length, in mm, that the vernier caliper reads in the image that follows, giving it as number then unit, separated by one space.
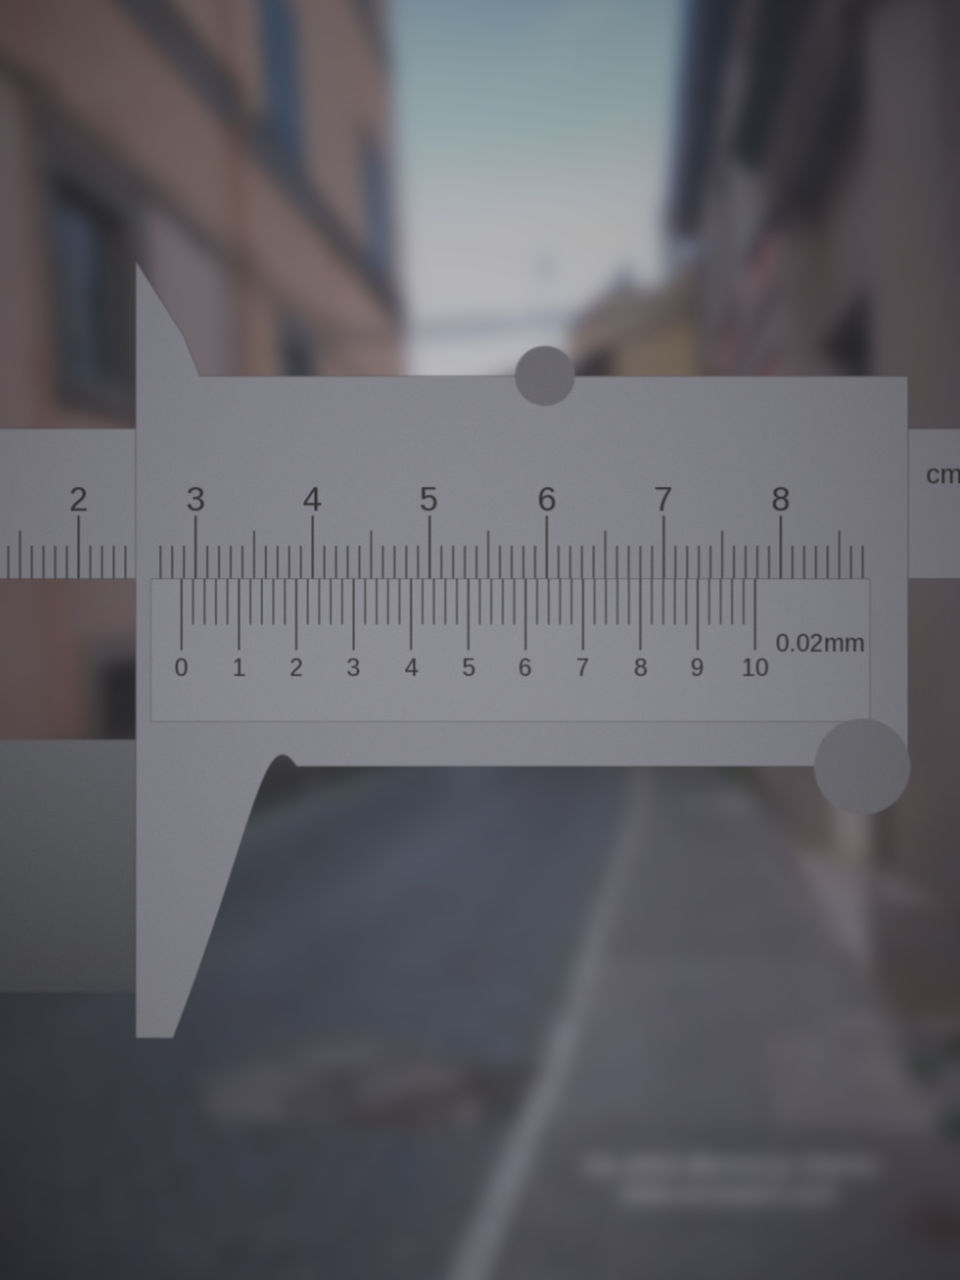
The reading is 28.8 mm
